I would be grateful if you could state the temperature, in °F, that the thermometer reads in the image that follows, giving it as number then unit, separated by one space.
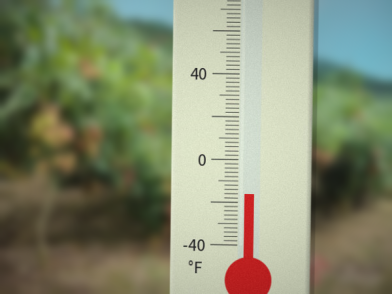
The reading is -16 °F
